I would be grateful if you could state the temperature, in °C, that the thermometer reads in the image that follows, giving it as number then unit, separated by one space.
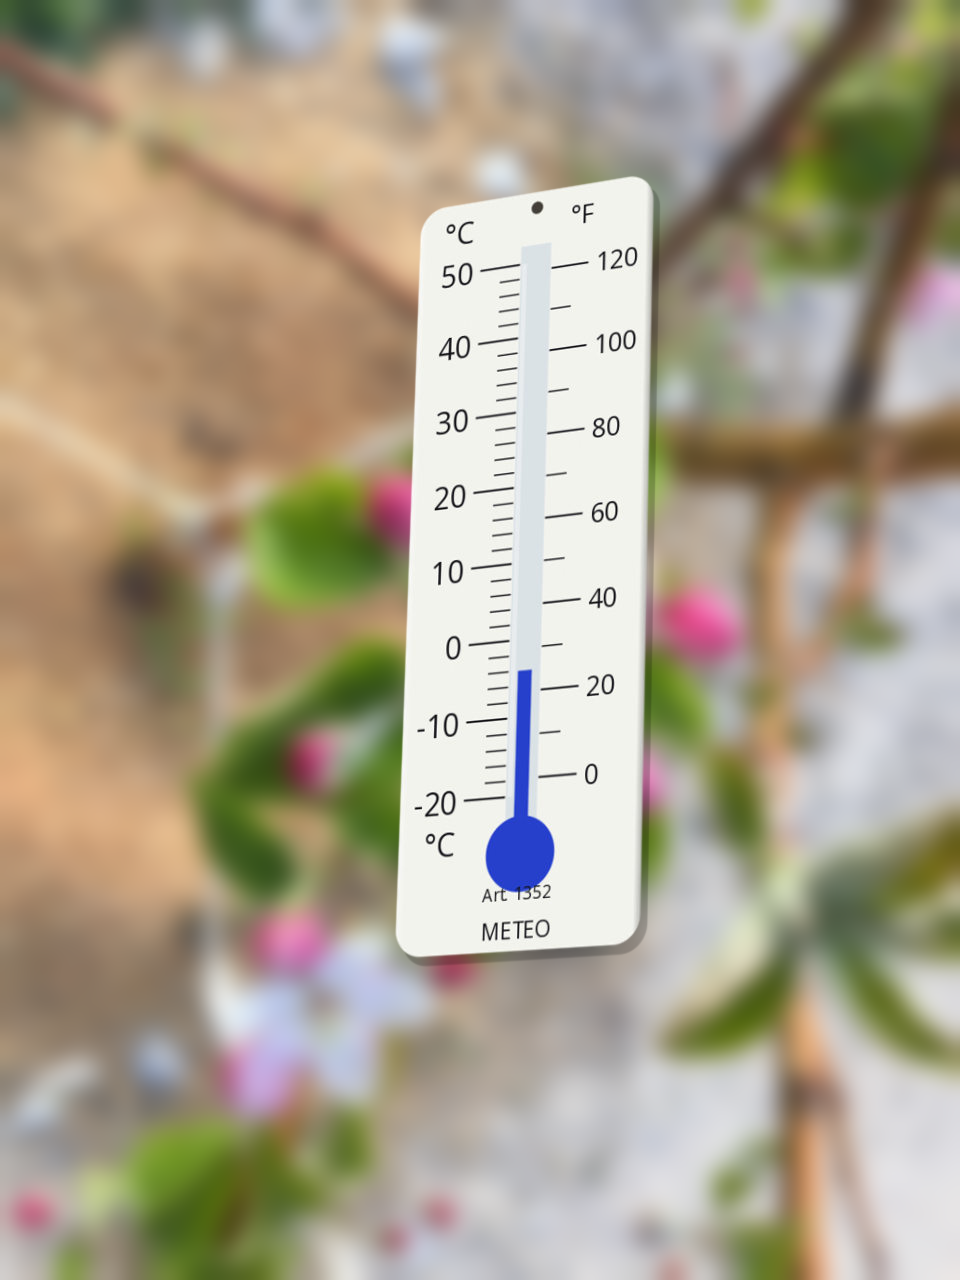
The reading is -4 °C
